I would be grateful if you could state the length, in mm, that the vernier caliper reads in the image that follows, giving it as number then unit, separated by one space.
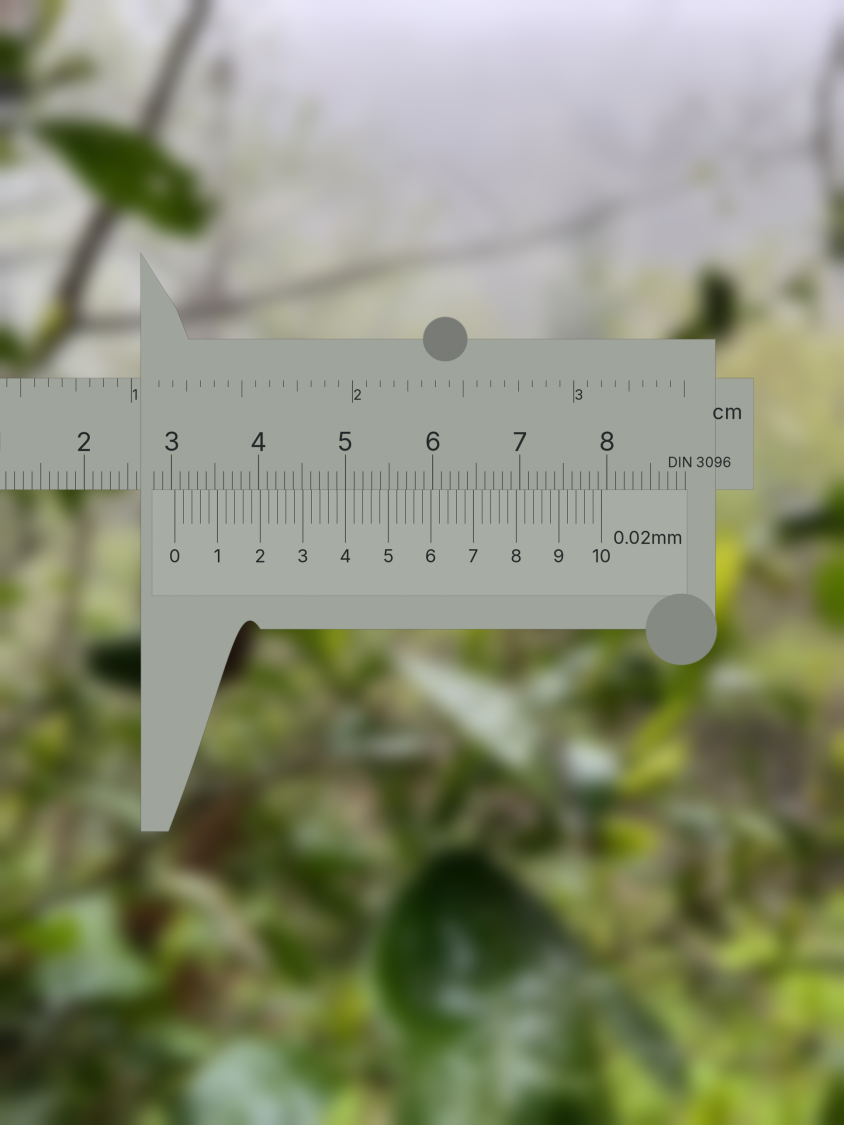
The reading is 30.4 mm
